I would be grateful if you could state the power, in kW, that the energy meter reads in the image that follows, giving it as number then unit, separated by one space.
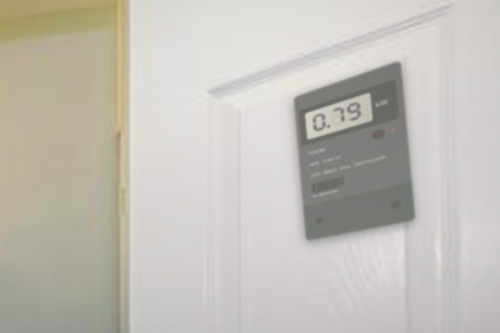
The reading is 0.79 kW
